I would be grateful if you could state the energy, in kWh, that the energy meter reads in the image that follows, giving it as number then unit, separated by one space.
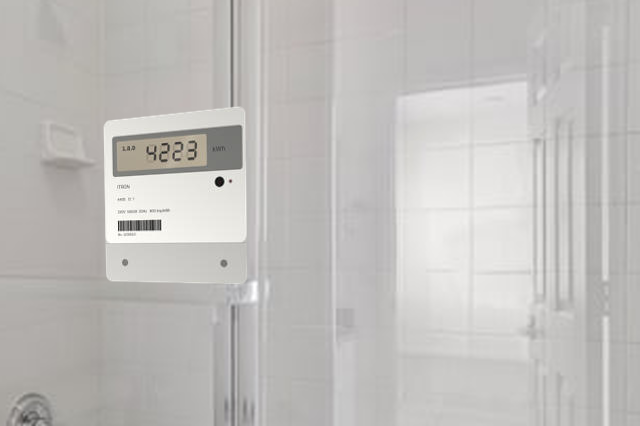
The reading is 4223 kWh
